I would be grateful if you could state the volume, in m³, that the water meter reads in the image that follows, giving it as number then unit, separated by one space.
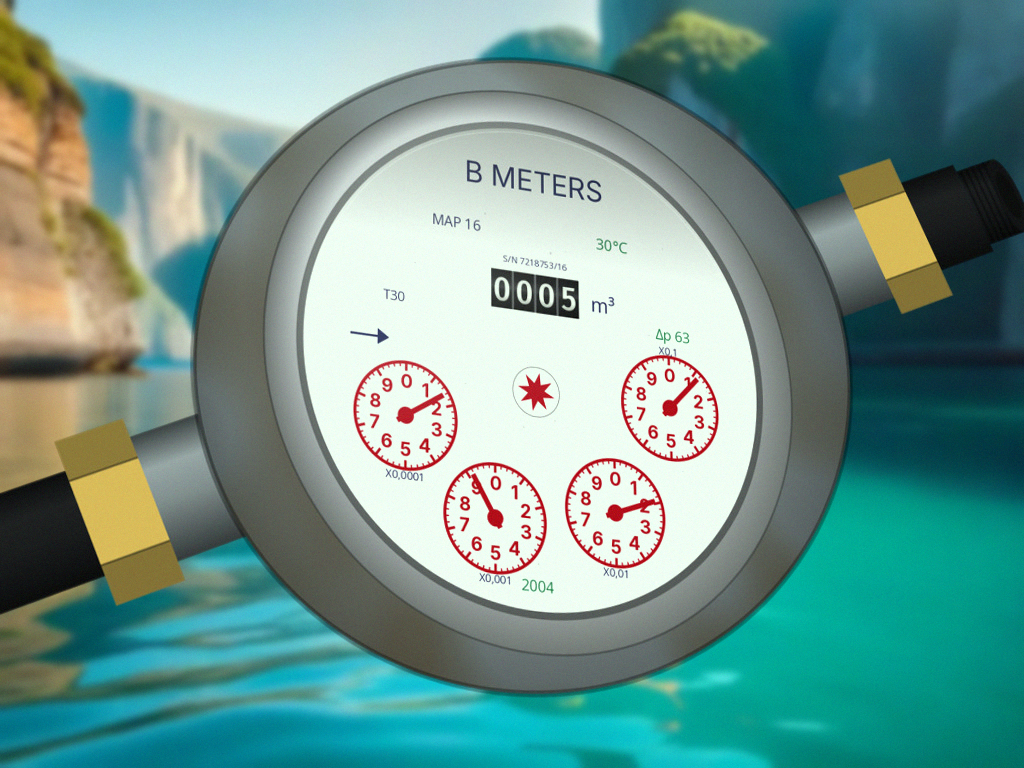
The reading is 5.1191 m³
